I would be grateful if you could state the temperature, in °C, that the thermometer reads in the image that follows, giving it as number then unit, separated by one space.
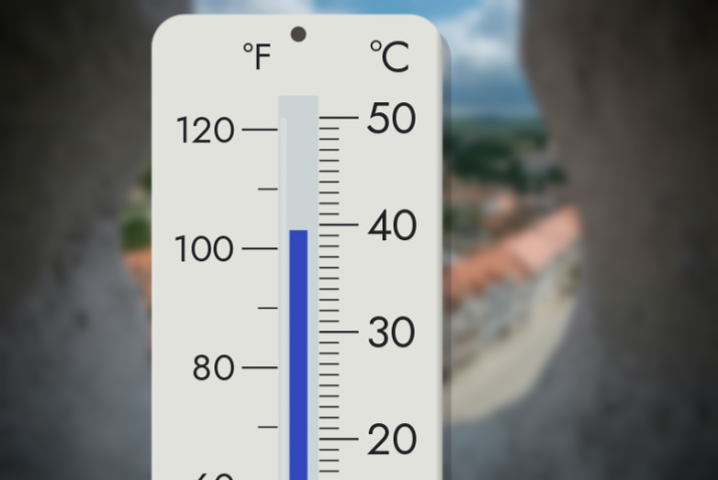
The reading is 39.5 °C
